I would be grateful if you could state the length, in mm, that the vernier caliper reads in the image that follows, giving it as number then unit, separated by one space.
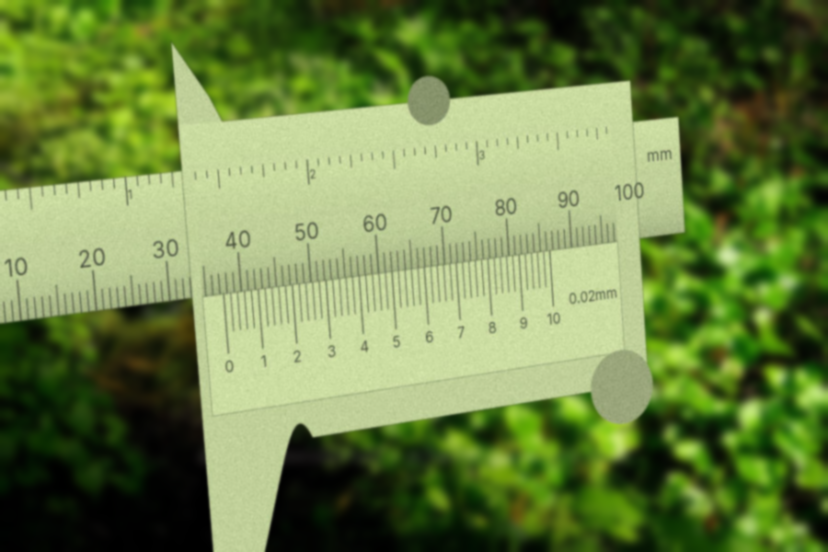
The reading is 37.5 mm
